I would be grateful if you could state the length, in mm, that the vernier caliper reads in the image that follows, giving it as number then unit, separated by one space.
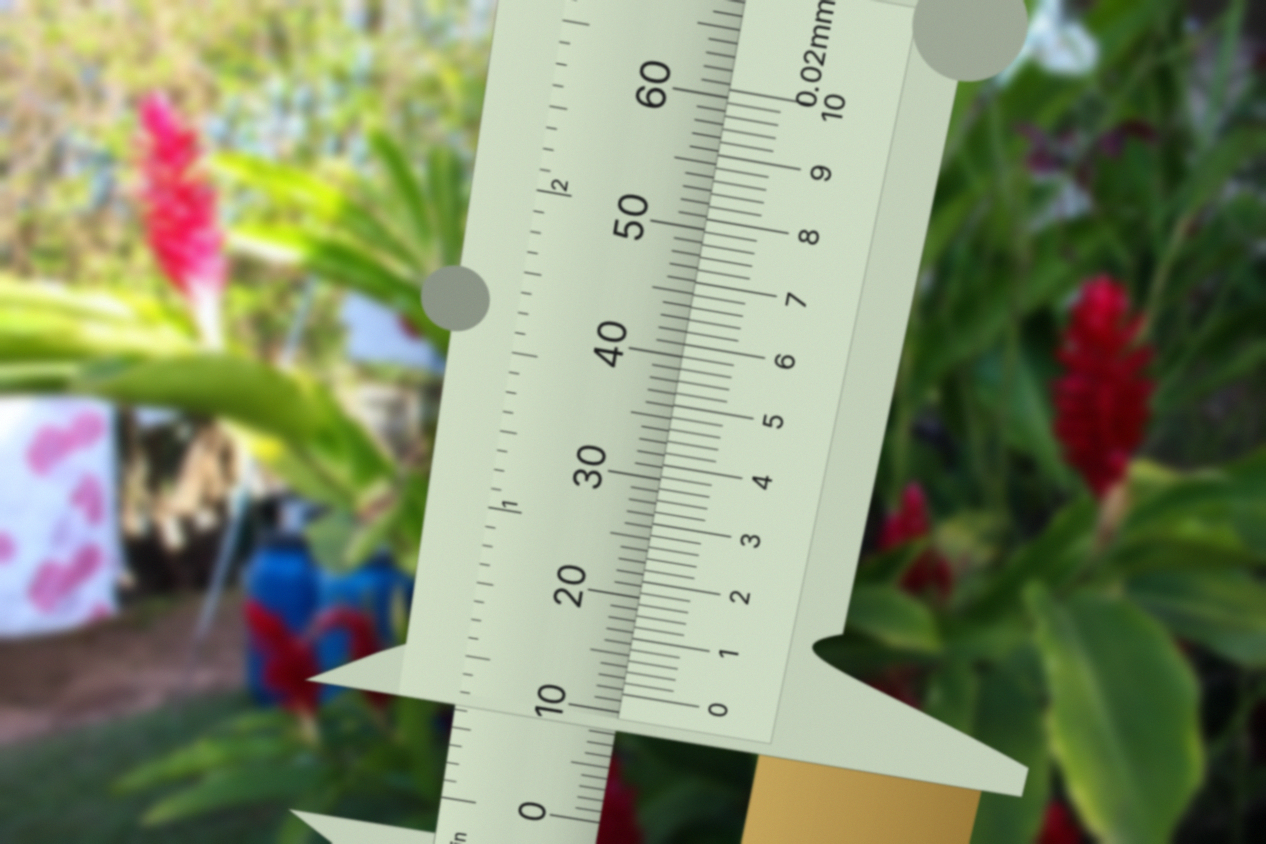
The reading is 11.6 mm
